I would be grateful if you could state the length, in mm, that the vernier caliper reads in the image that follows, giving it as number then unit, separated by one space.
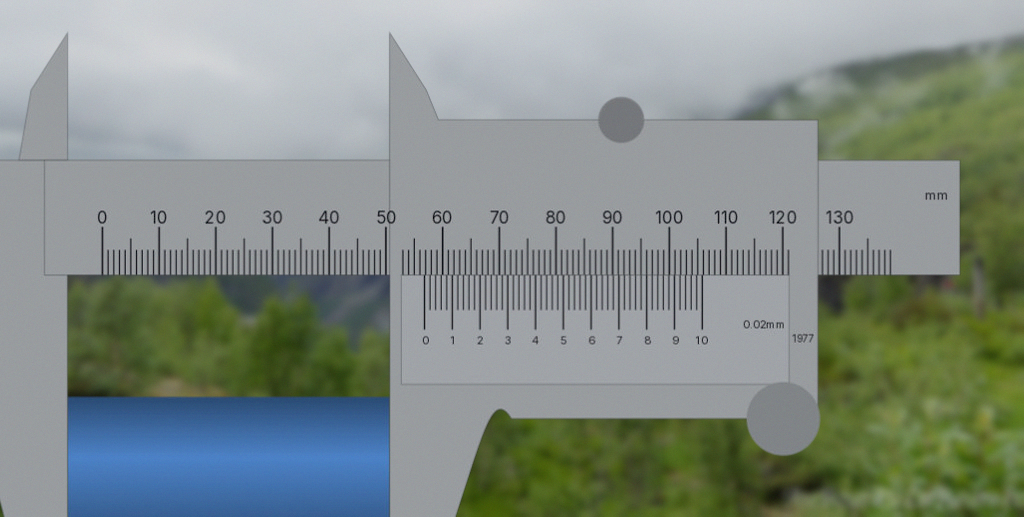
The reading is 56.8 mm
